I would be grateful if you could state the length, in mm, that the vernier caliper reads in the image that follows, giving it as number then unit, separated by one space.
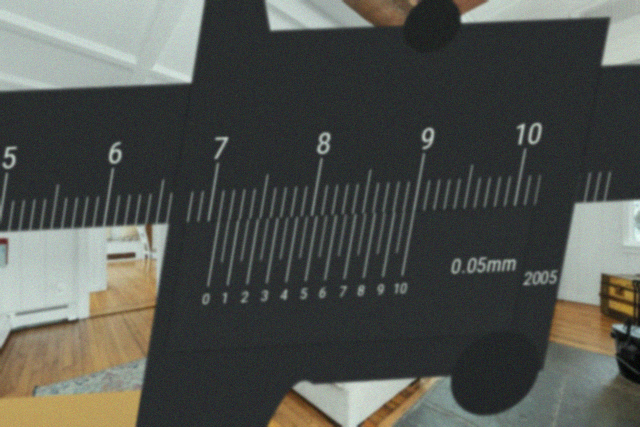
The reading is 71.0 mm
